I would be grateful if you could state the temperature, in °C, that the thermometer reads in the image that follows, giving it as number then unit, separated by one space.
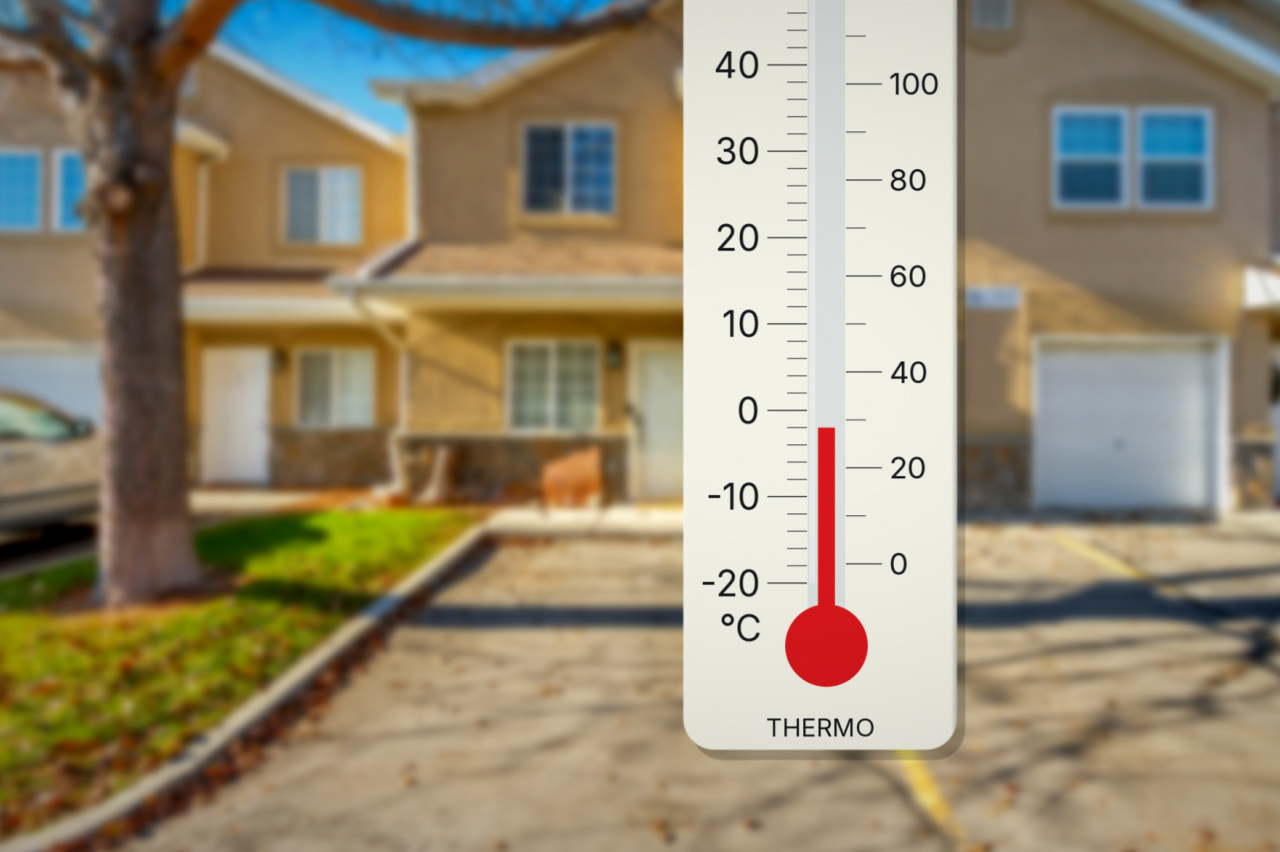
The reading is -2 °C
